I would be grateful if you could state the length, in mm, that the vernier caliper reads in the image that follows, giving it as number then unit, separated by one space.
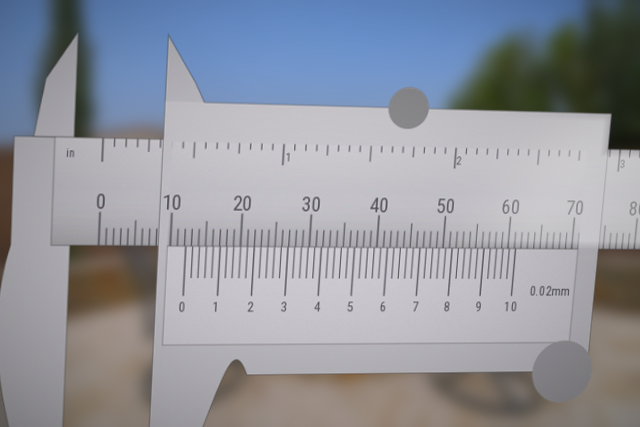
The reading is 12.2 mm
